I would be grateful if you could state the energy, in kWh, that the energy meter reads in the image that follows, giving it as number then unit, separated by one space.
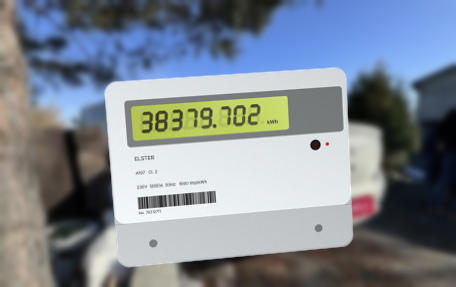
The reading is 38379.702 kWh
